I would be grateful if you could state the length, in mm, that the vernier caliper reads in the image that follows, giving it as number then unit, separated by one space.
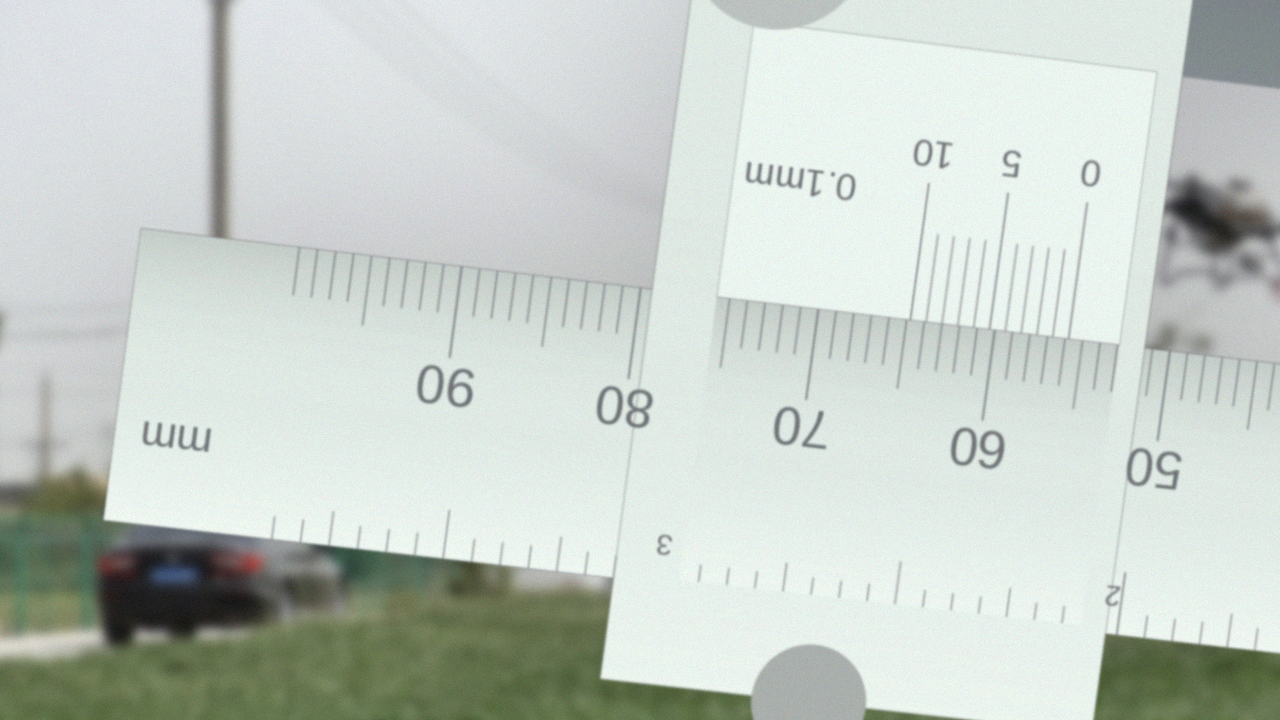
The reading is 55.8 mm
